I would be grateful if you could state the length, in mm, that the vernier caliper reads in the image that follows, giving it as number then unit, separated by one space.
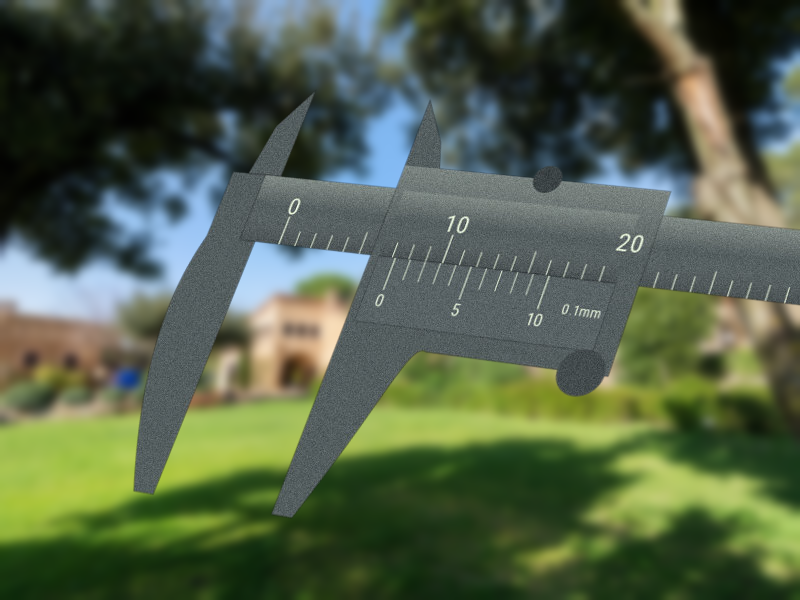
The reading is 7.2 mm
